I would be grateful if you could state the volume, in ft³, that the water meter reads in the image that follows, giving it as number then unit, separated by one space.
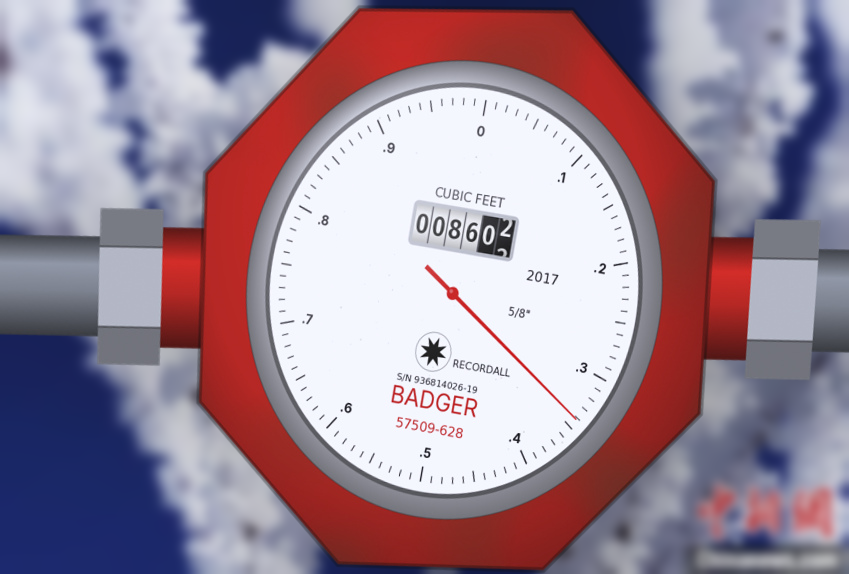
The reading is 8602.34 ft³
